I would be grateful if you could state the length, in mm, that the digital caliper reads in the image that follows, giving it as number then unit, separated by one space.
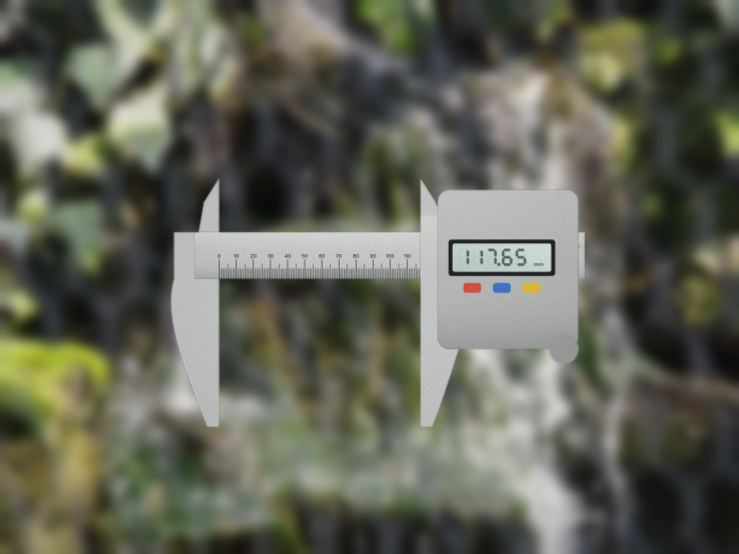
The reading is 117.65 mm
